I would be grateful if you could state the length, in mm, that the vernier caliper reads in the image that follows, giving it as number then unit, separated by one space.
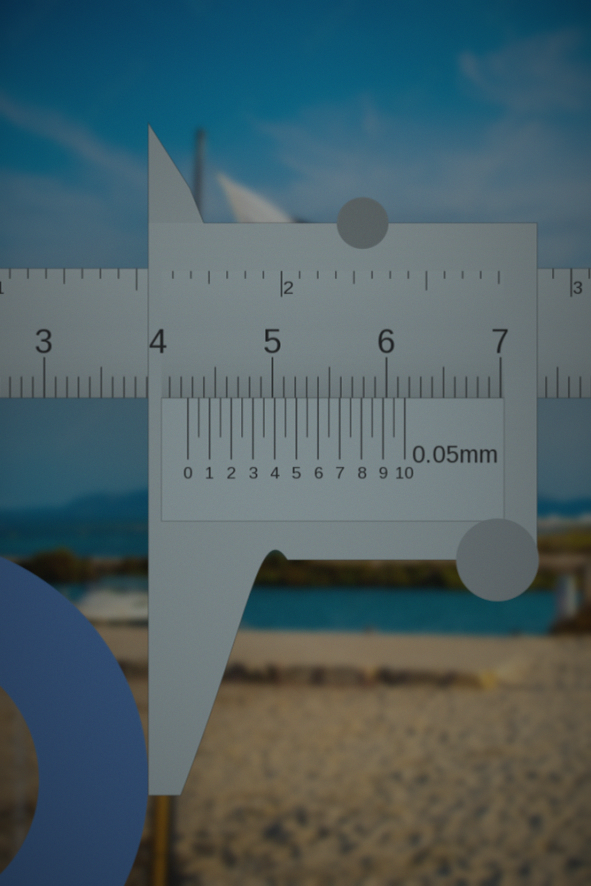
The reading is 42.6 mm
